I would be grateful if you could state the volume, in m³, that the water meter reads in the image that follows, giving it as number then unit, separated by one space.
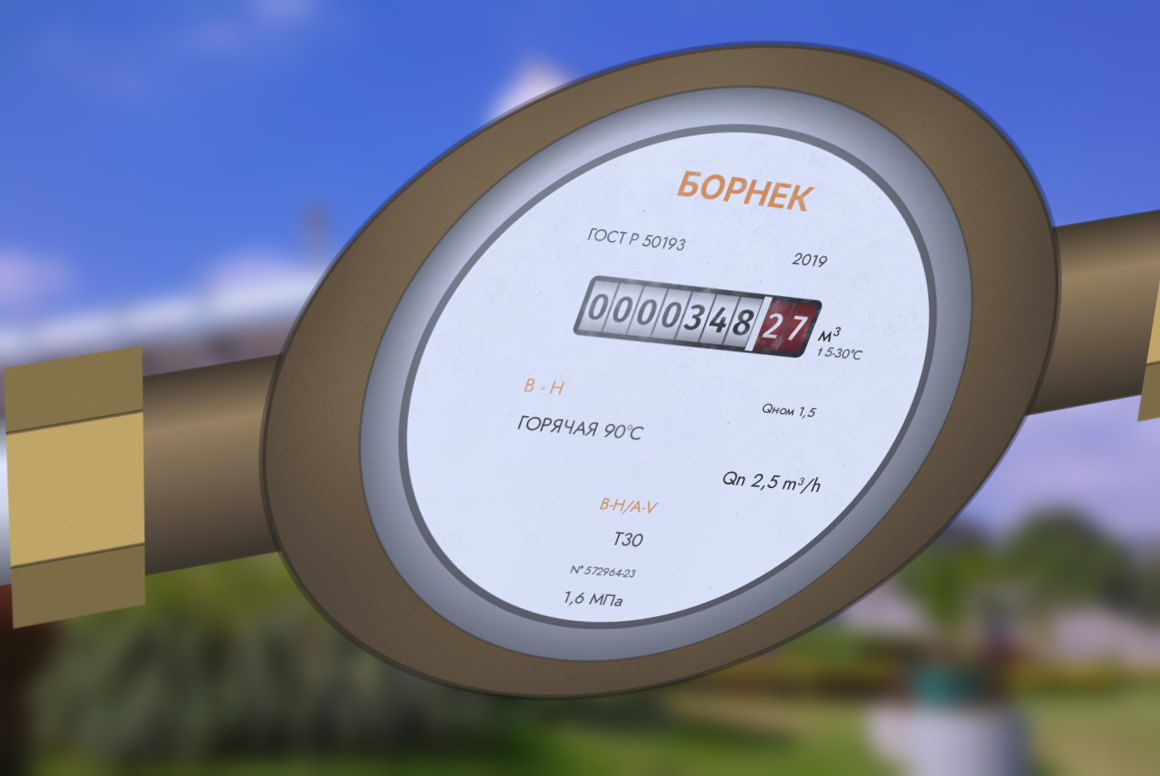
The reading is 348.27 m³
